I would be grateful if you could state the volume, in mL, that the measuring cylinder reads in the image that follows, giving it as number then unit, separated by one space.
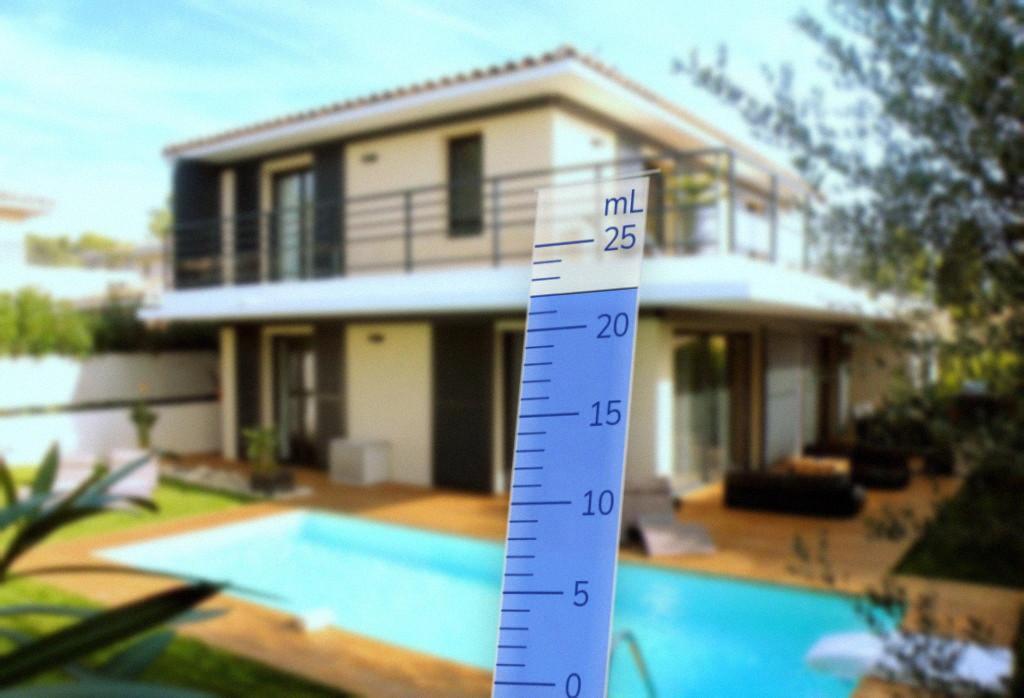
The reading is 22 mL
